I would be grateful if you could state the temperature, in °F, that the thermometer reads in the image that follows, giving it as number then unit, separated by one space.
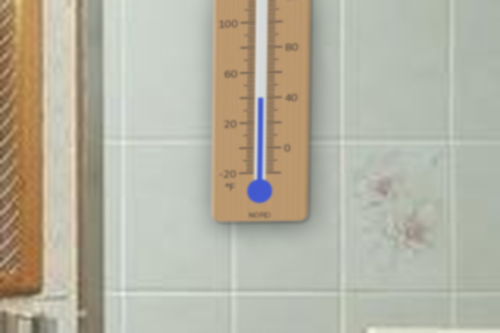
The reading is 40 °F
